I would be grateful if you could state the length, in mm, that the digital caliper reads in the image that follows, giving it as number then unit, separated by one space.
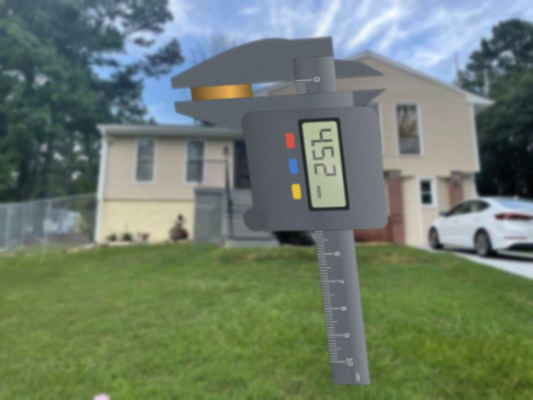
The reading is 4.52 mm
